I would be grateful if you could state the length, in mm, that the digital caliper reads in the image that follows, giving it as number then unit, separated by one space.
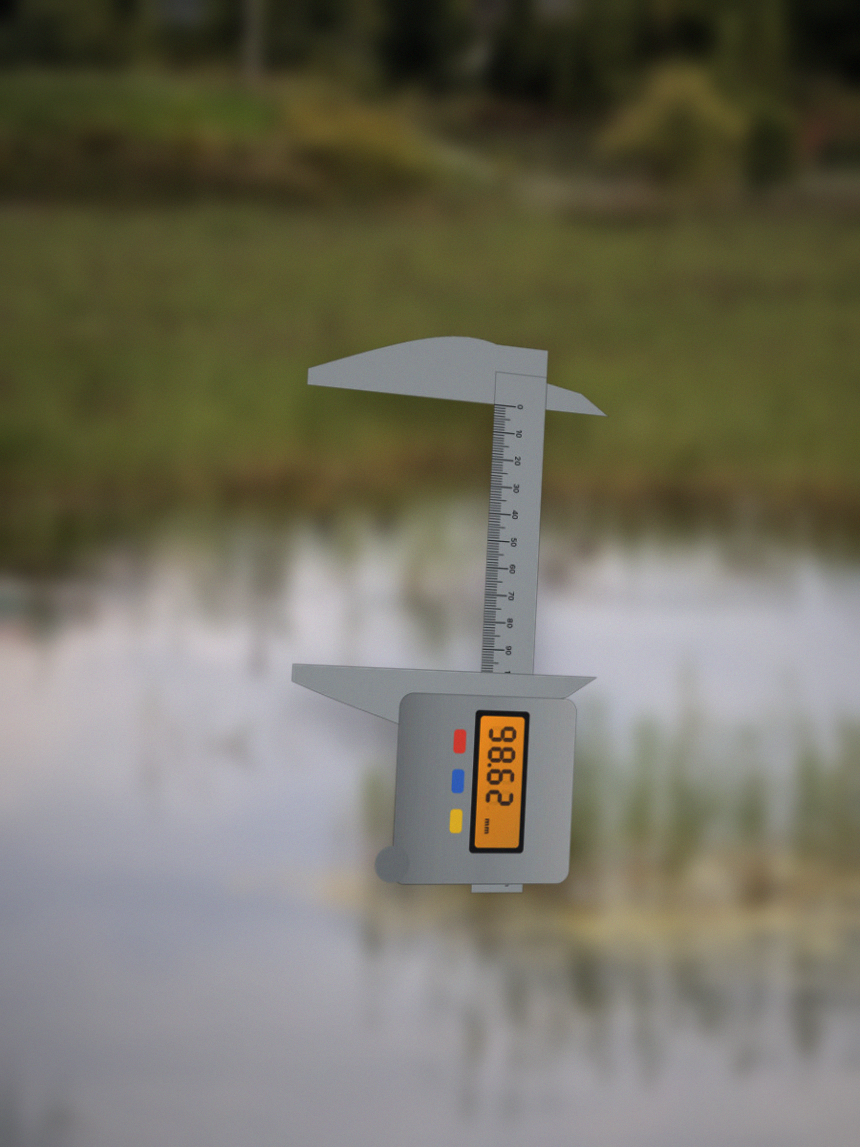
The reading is 98.62 mm
